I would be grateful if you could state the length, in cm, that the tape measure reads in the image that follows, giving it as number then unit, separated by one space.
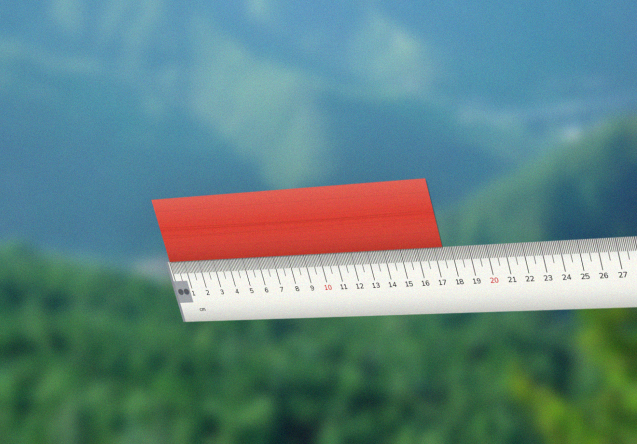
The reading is 17.5 cm
